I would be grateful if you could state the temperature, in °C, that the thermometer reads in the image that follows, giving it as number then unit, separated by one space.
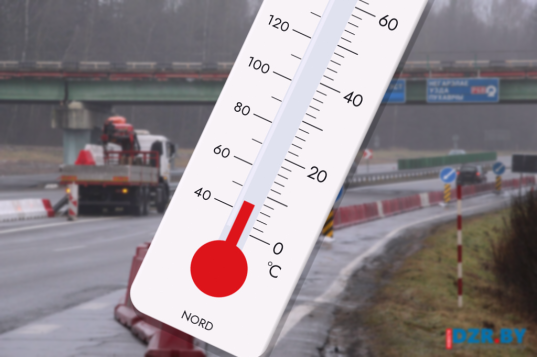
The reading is 7 °C
